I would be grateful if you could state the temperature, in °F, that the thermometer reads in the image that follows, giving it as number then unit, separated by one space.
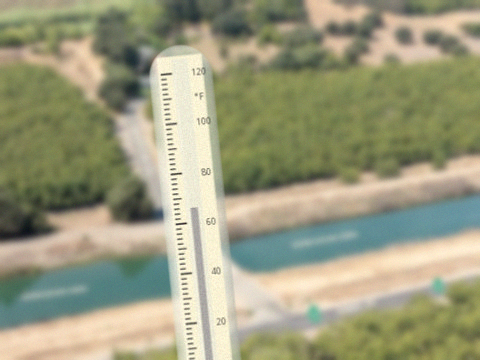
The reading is 66 °F
